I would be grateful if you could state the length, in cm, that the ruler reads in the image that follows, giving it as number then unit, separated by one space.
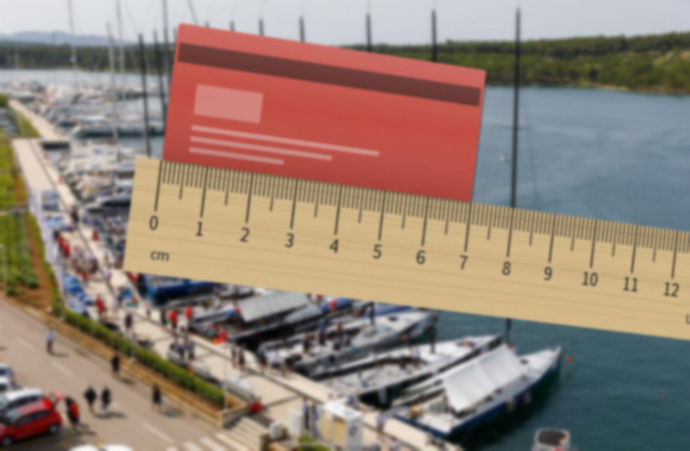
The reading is 7 cm
